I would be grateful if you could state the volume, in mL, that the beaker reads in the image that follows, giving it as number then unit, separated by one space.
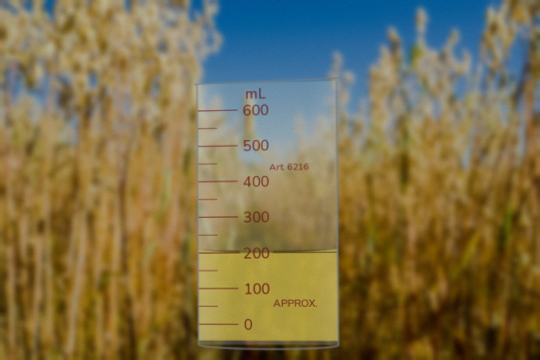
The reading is 200 mL
